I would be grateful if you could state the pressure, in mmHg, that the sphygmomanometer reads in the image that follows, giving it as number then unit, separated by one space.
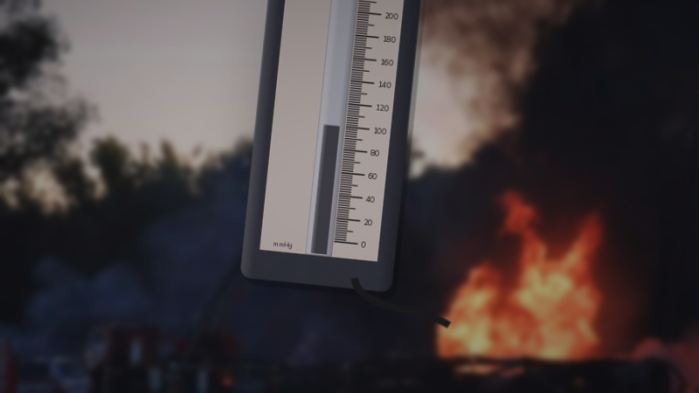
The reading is 100 mmHg
